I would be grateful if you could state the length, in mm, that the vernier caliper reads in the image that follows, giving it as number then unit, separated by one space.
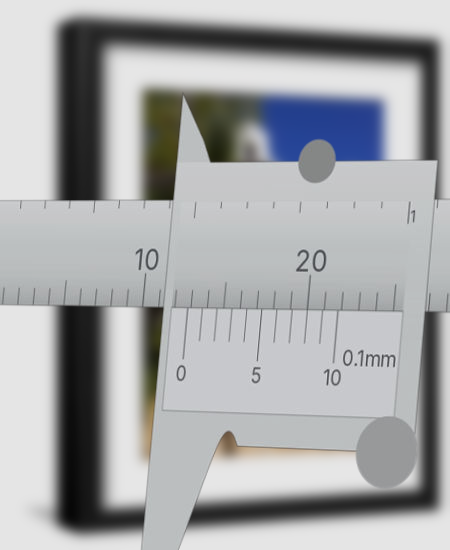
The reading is 12.8 mm
